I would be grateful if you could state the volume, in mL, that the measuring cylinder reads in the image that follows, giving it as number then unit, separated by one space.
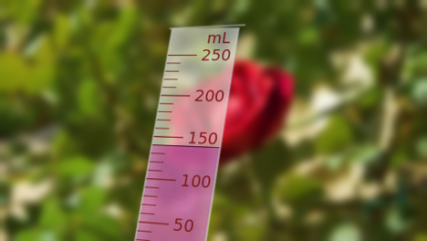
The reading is 140 mL
